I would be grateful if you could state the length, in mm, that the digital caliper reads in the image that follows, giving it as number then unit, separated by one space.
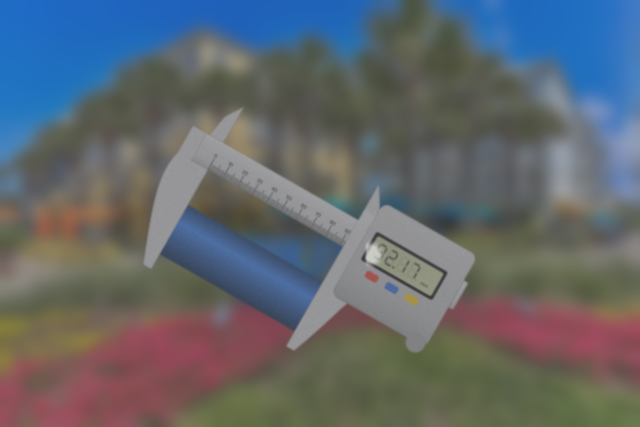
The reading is 92.17 mm
